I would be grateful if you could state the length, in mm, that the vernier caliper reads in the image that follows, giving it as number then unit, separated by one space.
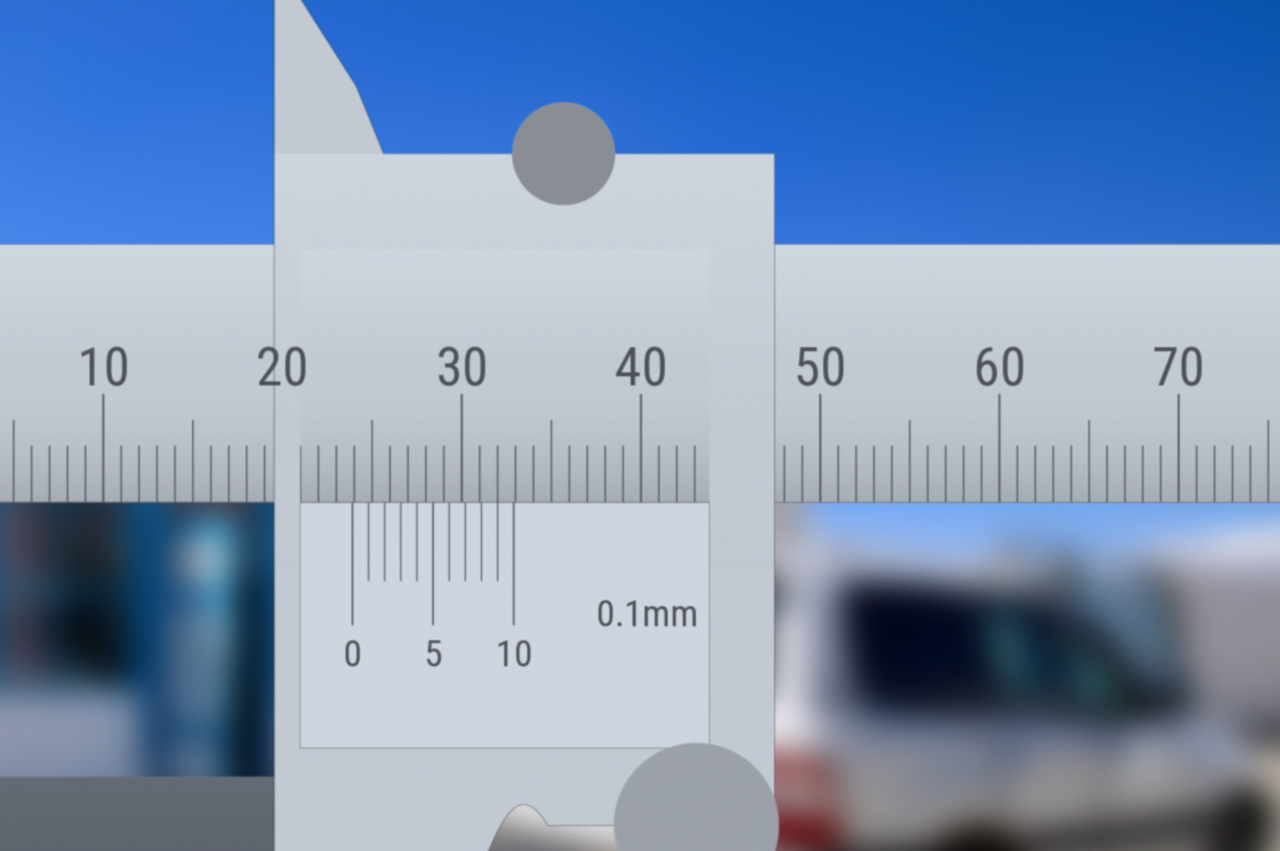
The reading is 23.9 mm
